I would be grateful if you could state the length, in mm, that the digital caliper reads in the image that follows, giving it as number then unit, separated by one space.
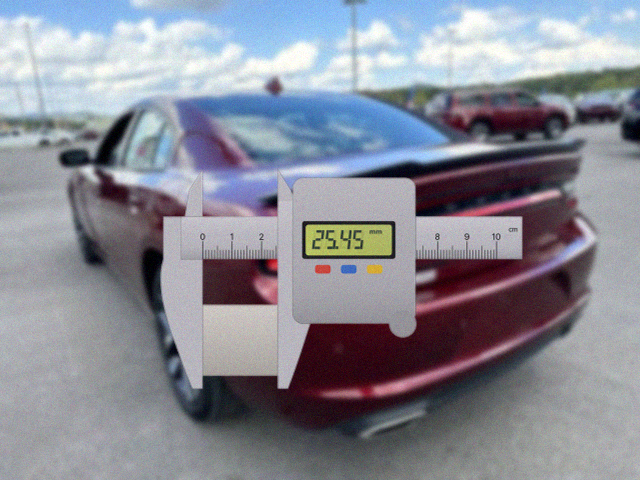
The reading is 25.45 mm
